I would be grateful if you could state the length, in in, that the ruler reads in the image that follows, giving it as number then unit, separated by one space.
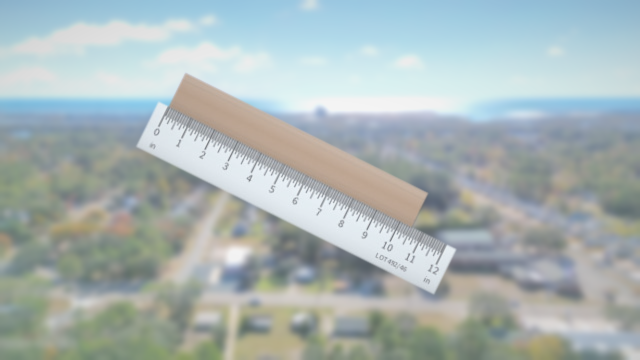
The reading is 10.5 in
